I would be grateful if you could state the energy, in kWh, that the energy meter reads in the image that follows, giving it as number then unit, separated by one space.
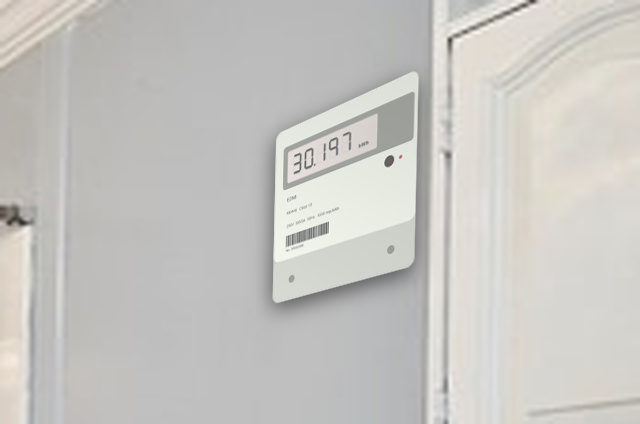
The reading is 30.197 kWh
